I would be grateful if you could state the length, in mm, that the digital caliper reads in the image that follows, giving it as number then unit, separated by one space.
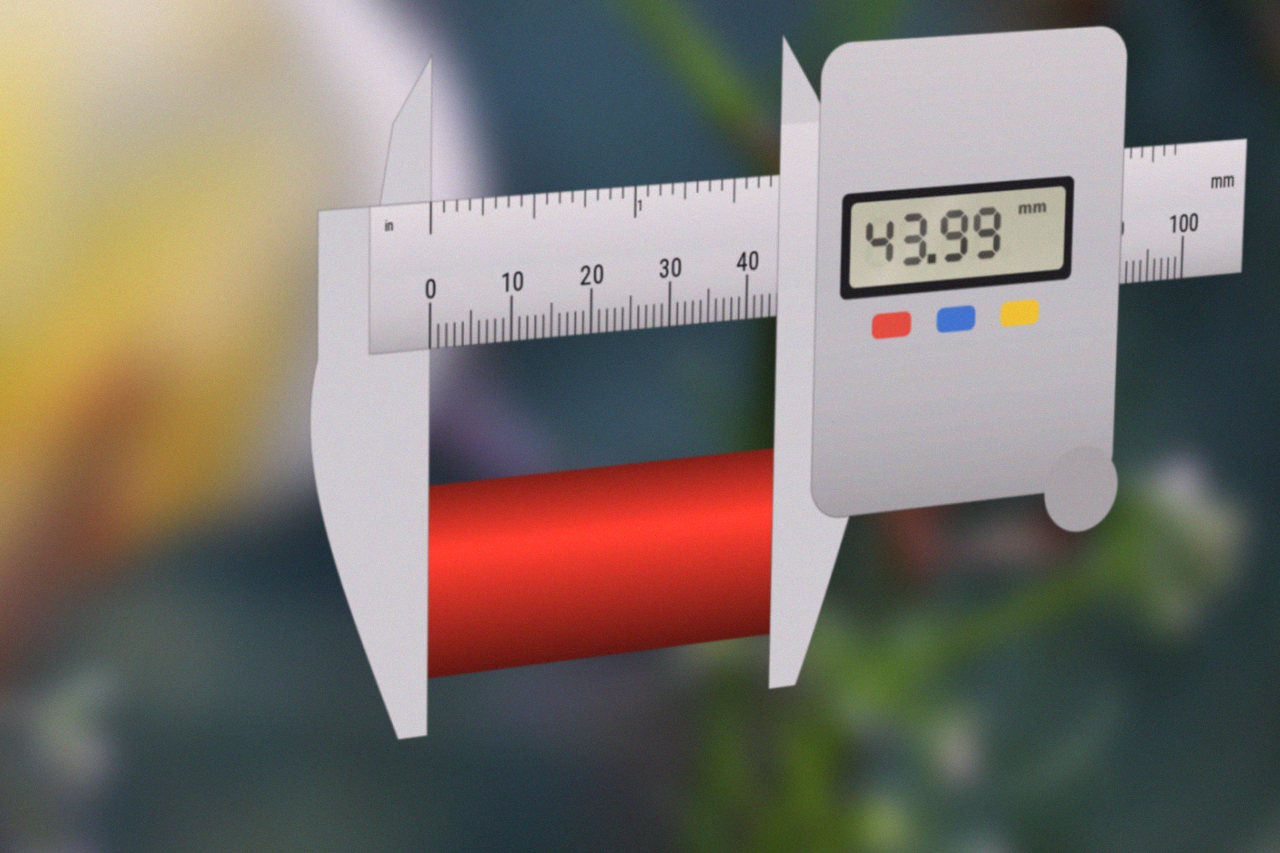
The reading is 43.99 mm
